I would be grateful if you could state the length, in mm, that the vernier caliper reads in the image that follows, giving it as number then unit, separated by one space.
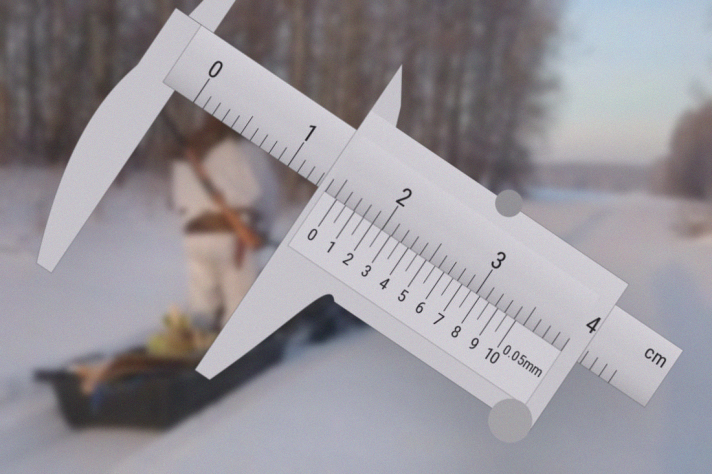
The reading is 15.2 mm
